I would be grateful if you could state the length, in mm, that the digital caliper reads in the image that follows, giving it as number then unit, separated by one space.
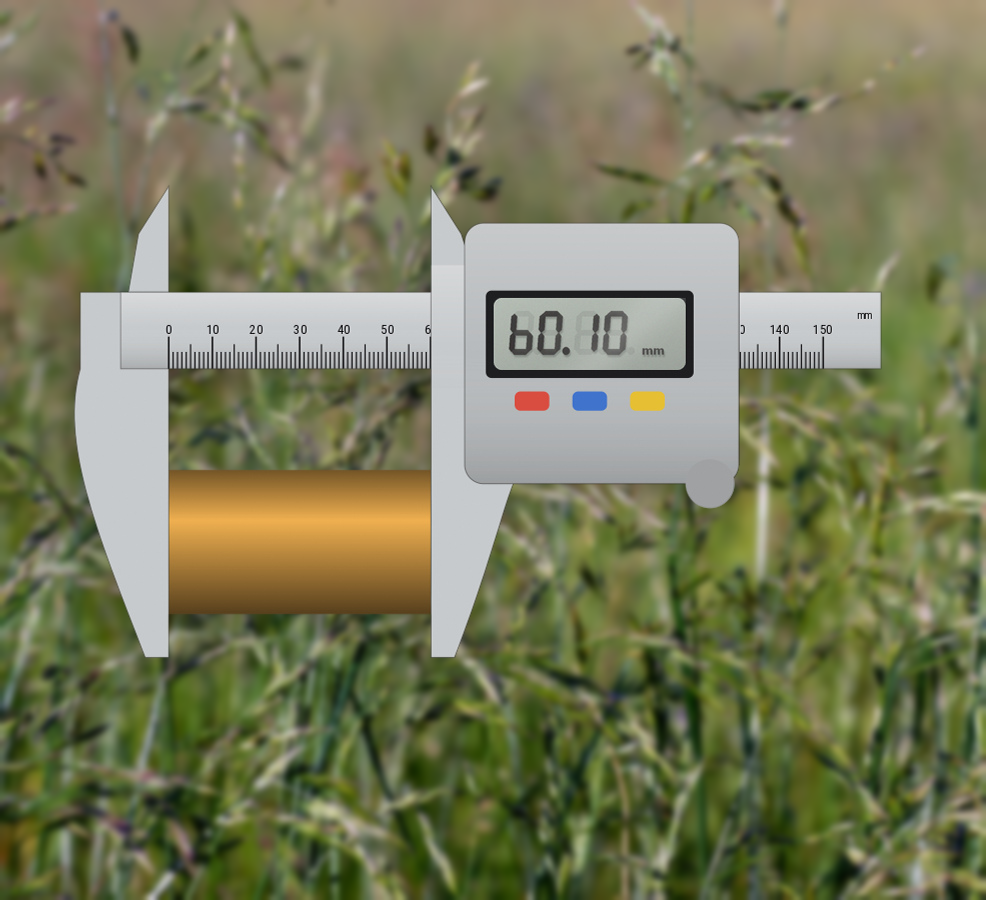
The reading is 60.10 mm
